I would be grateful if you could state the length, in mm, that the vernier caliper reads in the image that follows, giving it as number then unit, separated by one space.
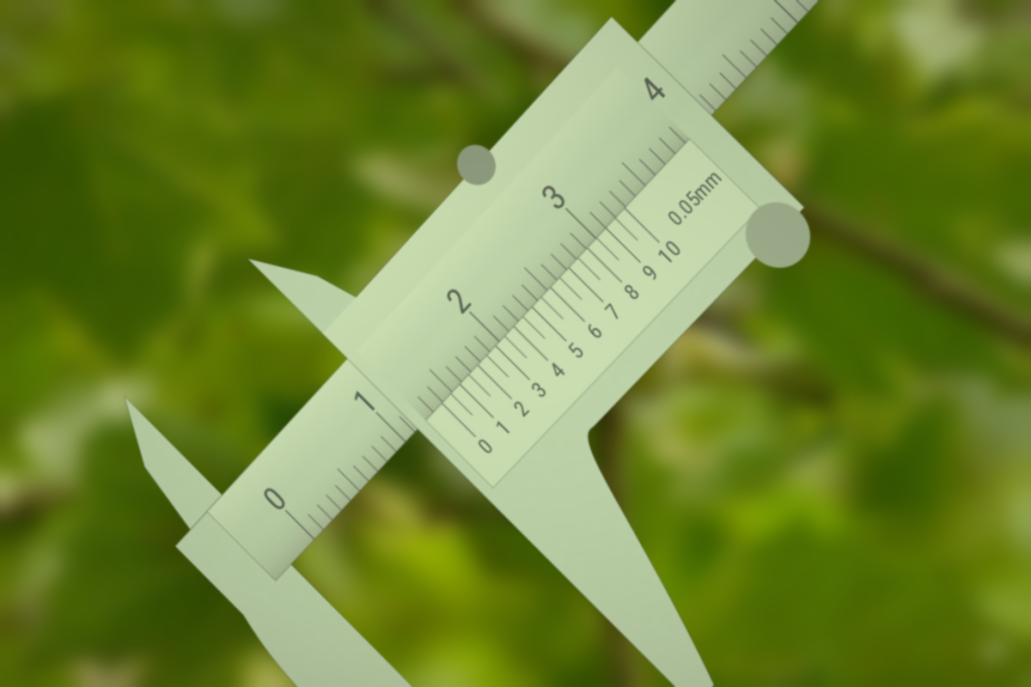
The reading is 13.9 mm
